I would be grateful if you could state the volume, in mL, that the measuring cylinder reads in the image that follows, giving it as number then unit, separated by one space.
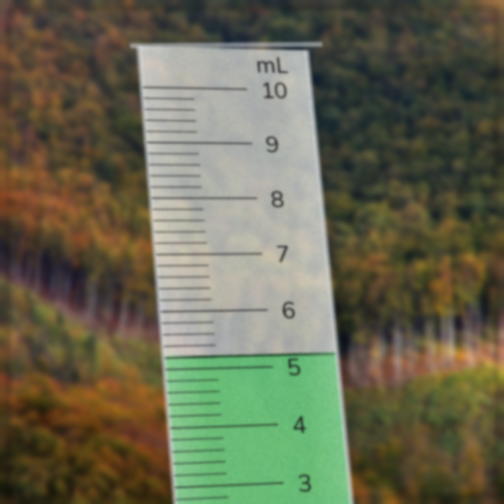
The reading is 5.2 mL
